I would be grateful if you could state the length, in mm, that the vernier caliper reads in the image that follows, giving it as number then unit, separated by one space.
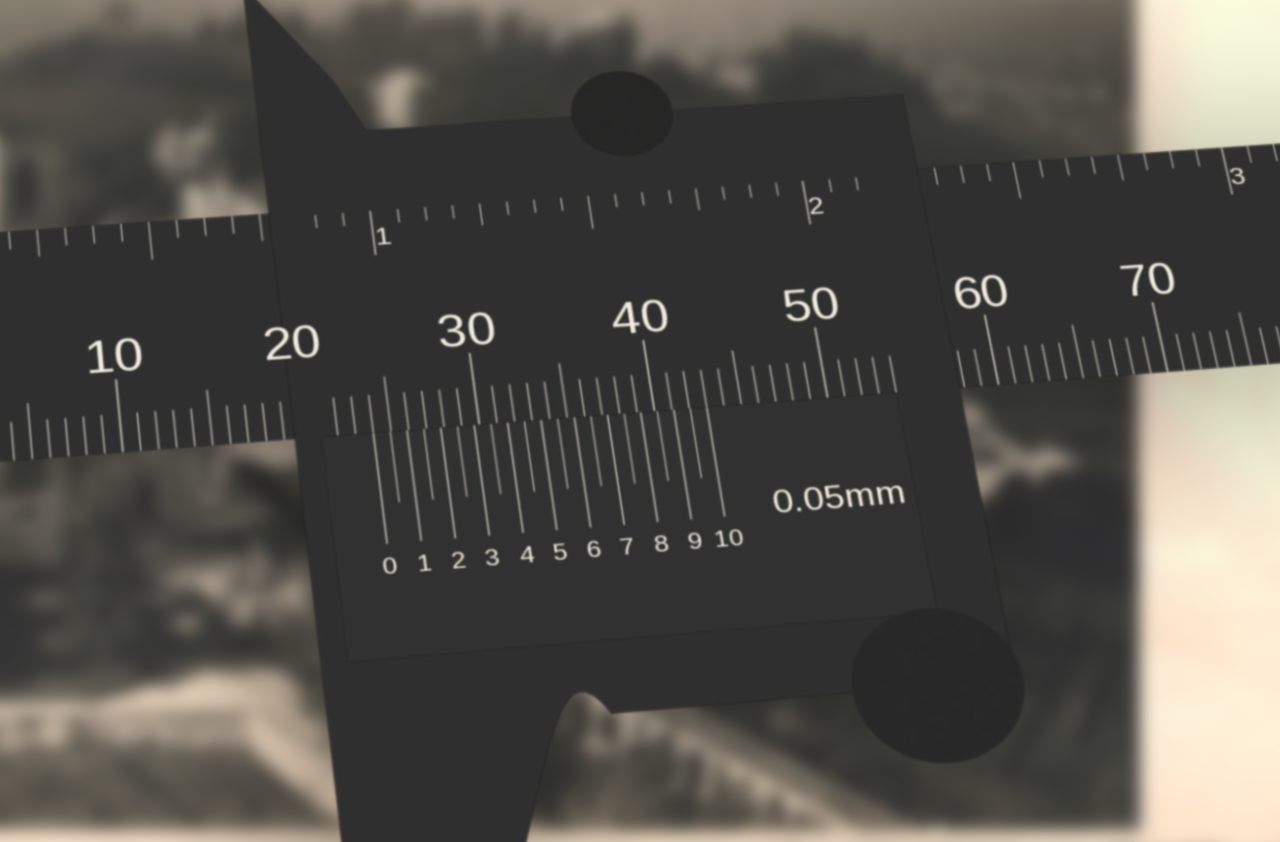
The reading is 24.0 mm
